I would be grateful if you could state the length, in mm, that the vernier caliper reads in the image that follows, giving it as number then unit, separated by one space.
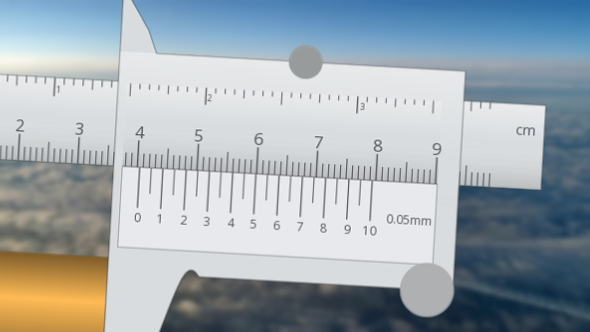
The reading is 40.4 mm
